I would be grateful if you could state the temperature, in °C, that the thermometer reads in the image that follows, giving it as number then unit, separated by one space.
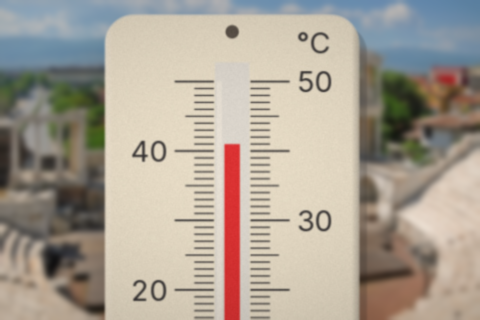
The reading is 41 °C
